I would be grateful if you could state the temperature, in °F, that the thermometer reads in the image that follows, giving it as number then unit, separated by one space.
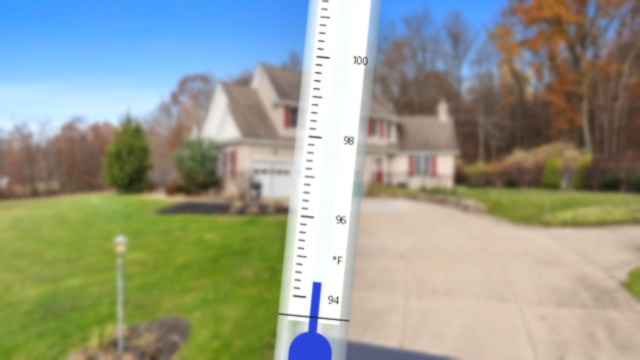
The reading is 94.4 °F
